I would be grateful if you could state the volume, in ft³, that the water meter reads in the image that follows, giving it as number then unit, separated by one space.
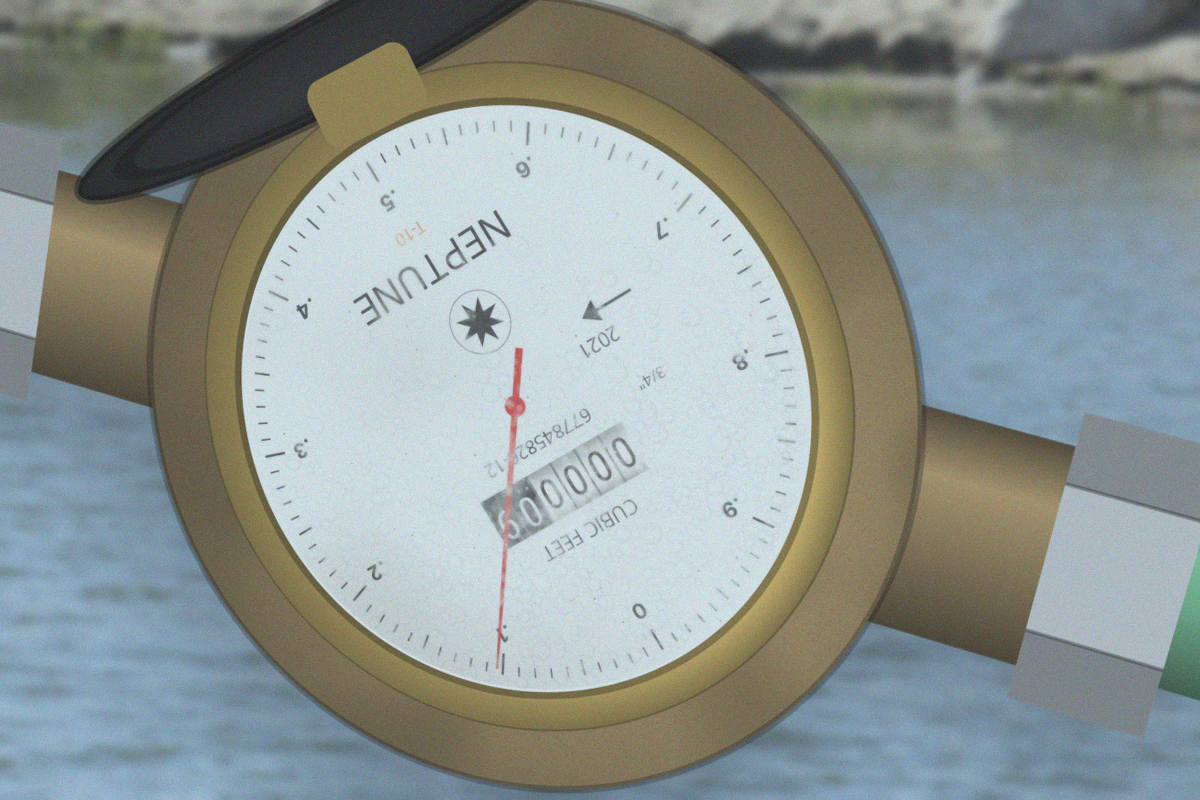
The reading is 9.10 ft³
